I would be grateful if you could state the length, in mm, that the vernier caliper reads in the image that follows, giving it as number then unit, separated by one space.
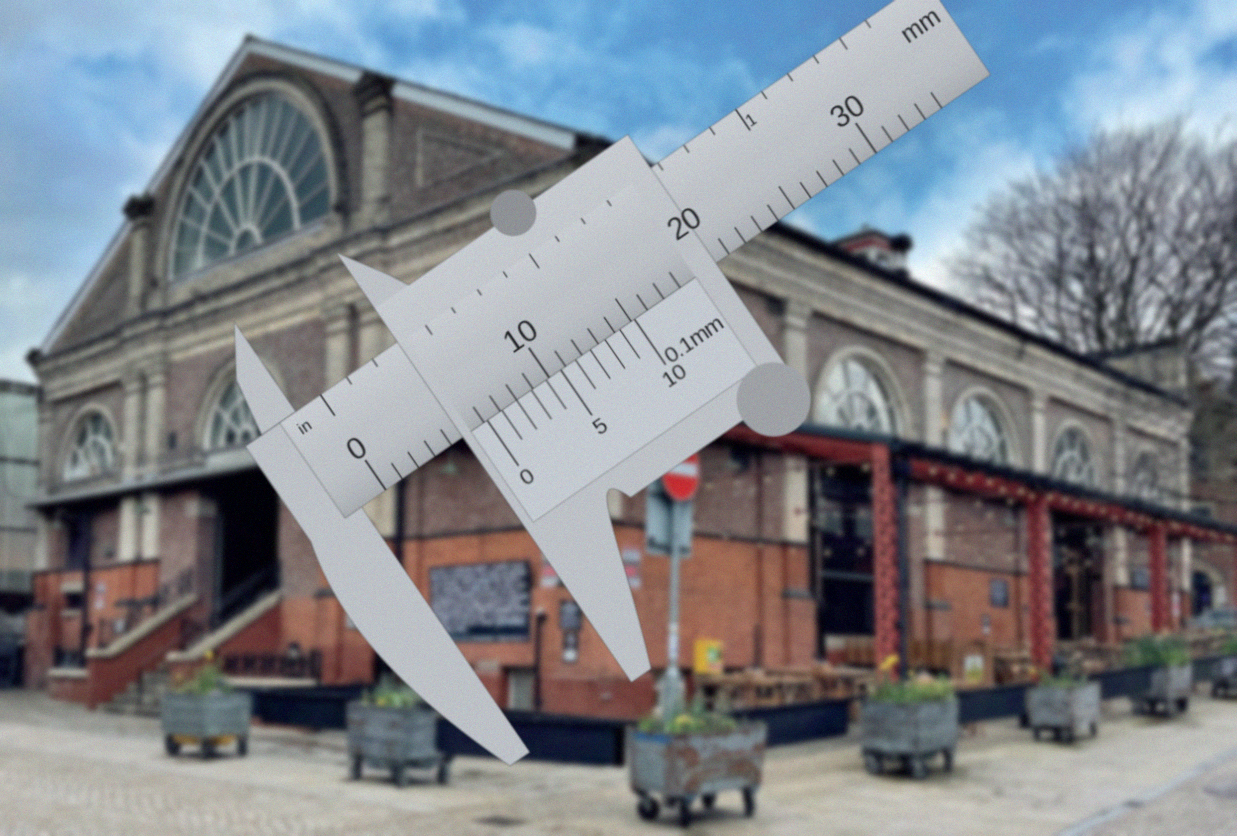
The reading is 6.2 mm
